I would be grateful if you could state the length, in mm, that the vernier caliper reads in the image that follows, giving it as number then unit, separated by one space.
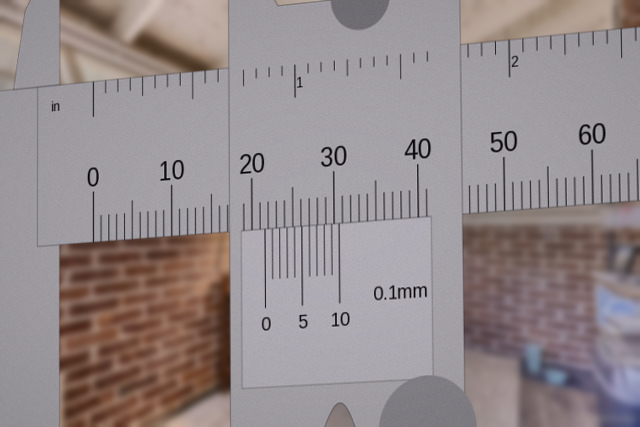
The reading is 21.6 mm
